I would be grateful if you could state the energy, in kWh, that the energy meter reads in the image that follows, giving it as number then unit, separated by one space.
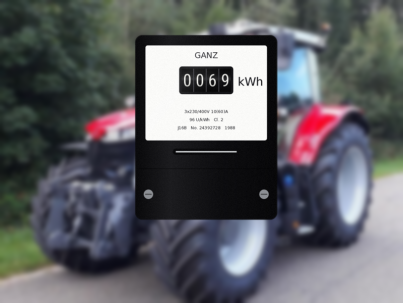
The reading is 69 kWh
